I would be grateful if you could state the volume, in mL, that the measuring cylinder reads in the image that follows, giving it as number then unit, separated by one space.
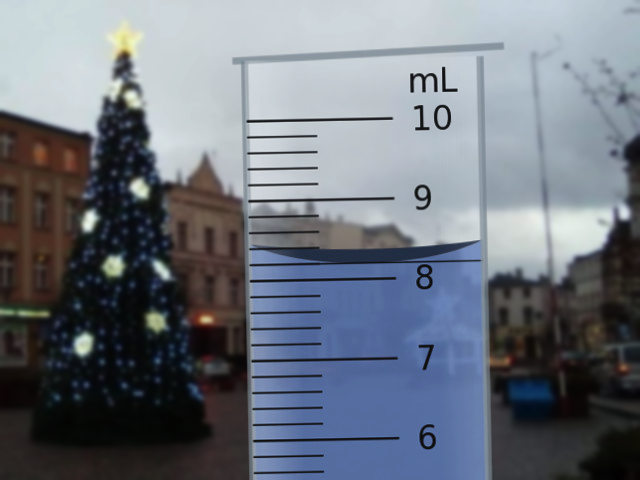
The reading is 8.2 mL
